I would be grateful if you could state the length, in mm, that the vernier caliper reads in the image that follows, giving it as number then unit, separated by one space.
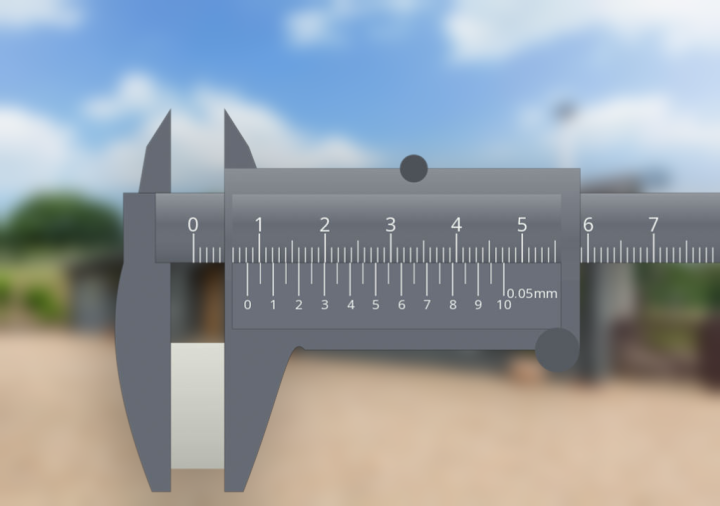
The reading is 8.2 mm
